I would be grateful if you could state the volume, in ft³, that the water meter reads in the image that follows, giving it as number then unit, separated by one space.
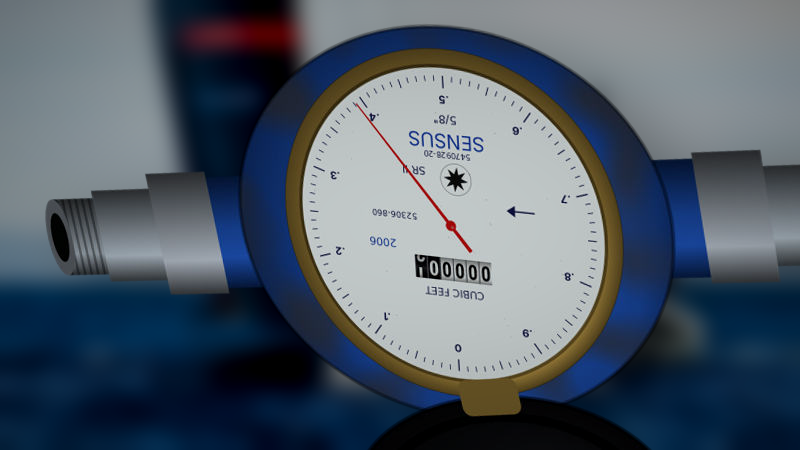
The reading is 1.39 ft³
